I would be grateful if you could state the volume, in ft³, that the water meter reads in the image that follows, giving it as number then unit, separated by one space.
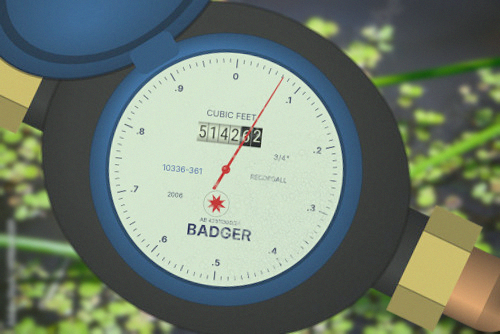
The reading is 514262.07 ft³
